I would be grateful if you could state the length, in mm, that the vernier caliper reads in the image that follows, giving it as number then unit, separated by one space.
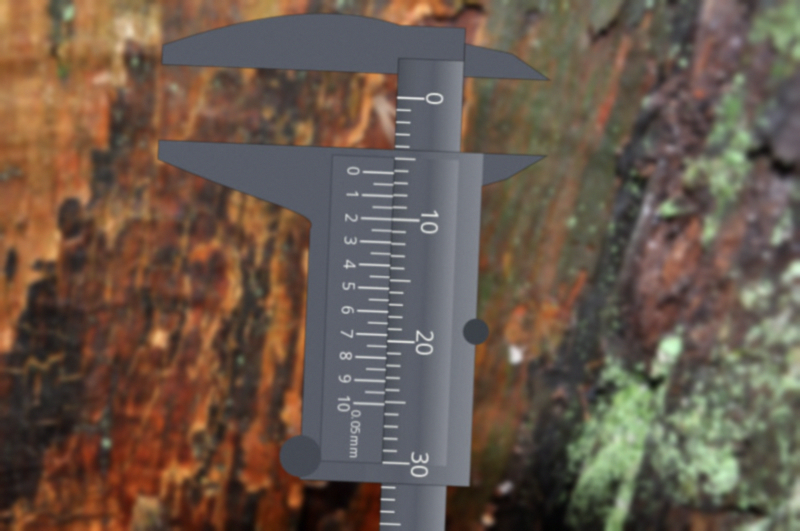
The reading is 6.2 mm
